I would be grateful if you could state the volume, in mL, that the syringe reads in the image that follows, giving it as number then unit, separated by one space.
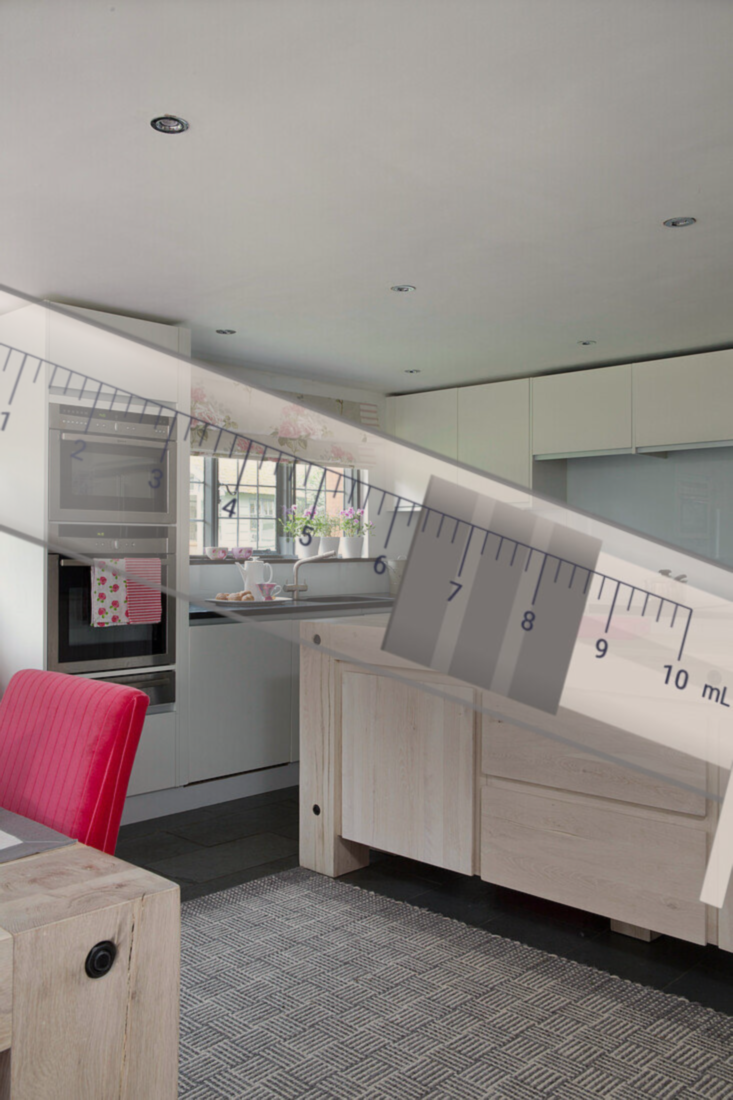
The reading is 6.3 mL
